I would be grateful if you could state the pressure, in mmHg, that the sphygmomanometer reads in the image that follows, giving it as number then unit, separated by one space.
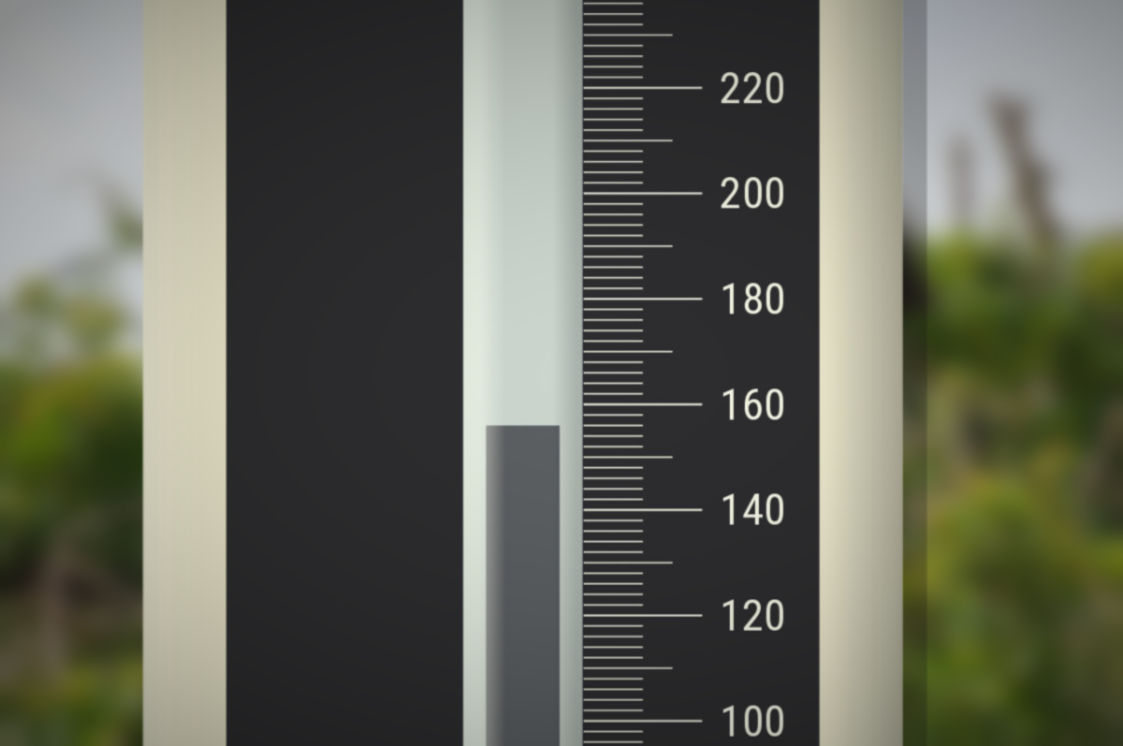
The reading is 156 mmHg
